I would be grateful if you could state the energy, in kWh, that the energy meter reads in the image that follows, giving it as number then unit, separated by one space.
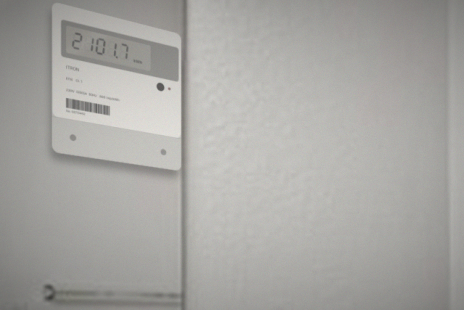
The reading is 2101.7 kWh
